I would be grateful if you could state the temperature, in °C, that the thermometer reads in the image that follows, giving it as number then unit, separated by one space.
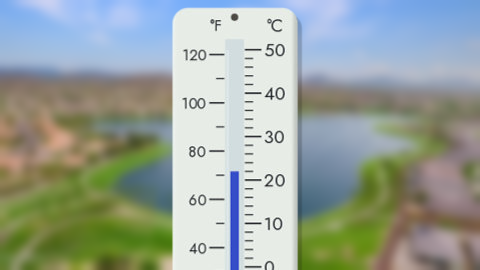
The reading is 22 °C
